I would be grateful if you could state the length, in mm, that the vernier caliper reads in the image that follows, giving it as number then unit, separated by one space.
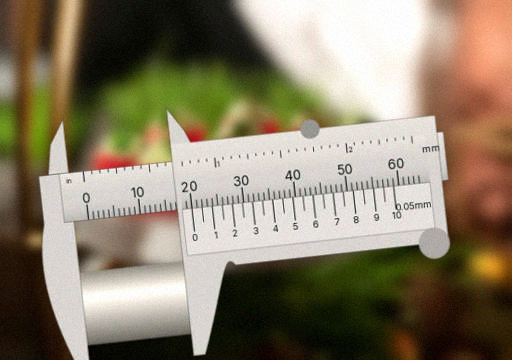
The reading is 20.0 mm
